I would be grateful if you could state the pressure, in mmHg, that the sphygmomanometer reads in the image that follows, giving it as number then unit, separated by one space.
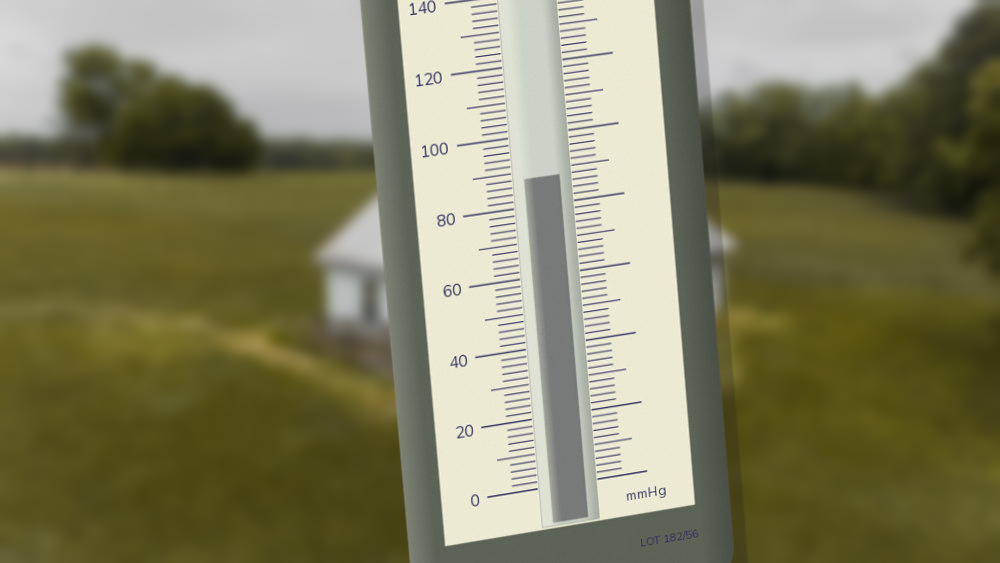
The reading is 88 mmHg
